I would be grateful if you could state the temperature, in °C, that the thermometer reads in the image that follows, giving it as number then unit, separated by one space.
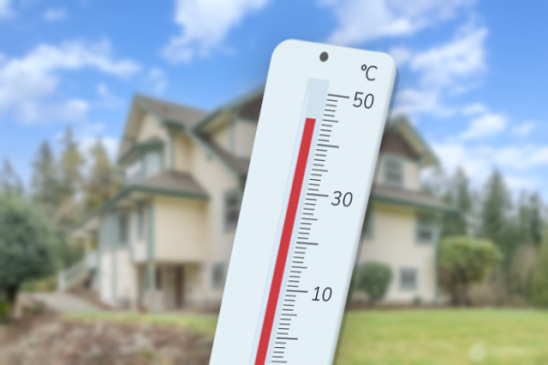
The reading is 45 °C
